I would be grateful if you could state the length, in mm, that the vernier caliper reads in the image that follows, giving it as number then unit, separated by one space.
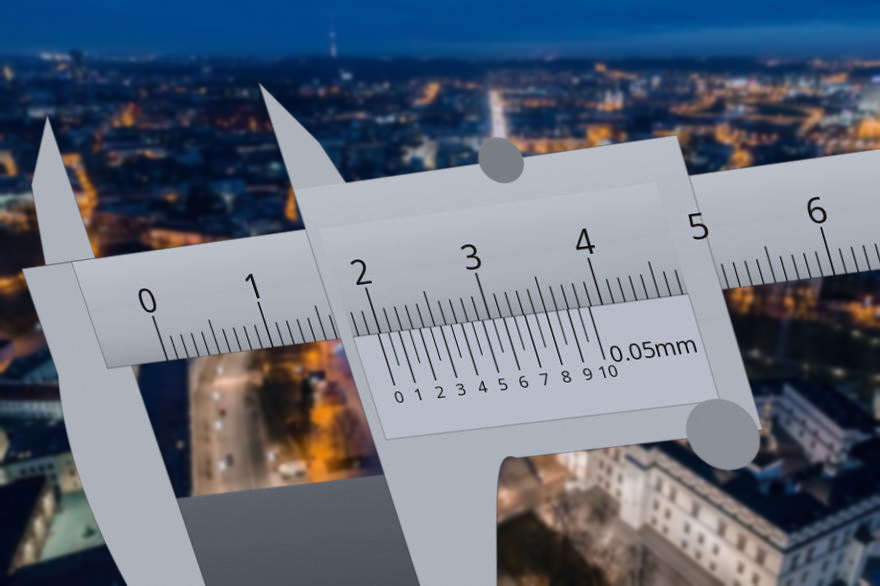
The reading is 19.8 mm
